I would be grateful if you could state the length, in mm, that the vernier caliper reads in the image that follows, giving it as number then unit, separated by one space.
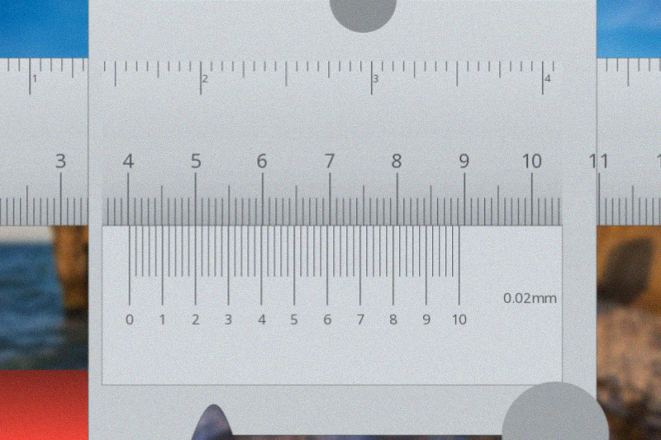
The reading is 40.2 mm
